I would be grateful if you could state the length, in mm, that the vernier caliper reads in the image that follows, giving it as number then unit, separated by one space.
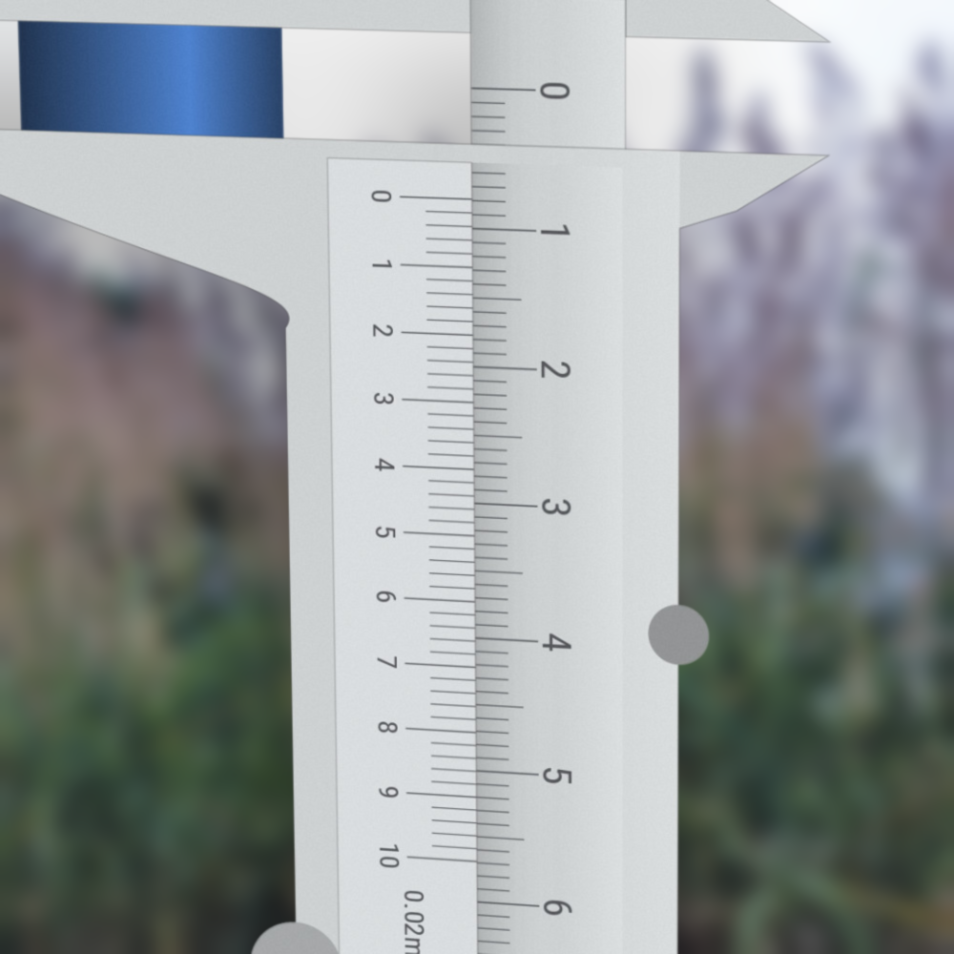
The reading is 7.9 mm
